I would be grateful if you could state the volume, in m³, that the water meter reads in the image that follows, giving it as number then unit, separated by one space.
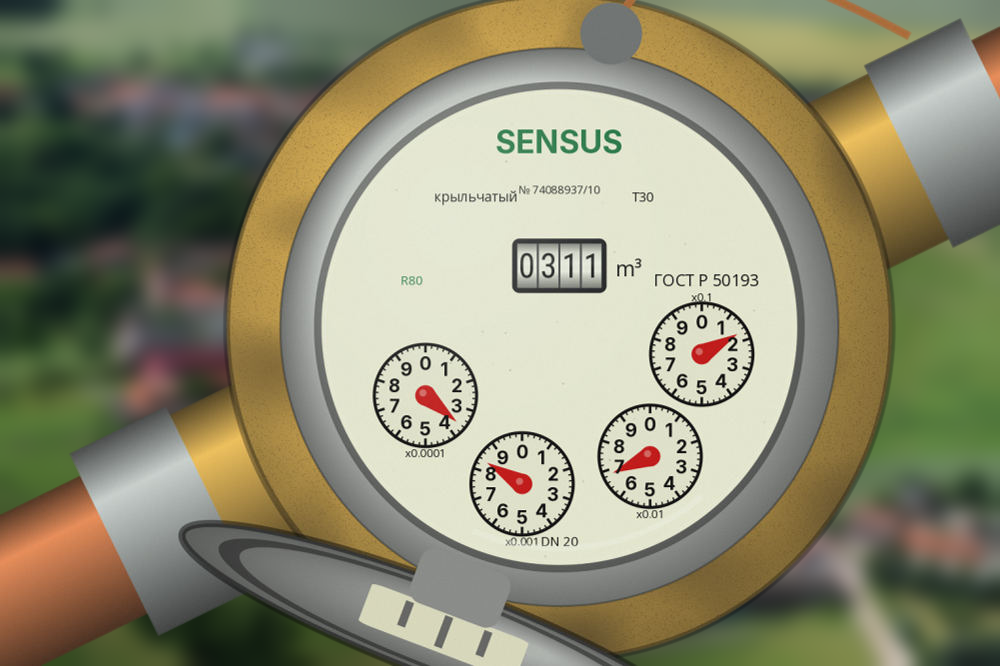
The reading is 311.1683 m³
